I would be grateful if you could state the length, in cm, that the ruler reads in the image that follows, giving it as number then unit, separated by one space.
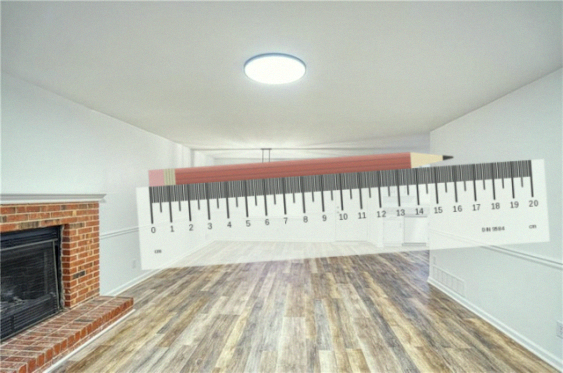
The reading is 16 cm
